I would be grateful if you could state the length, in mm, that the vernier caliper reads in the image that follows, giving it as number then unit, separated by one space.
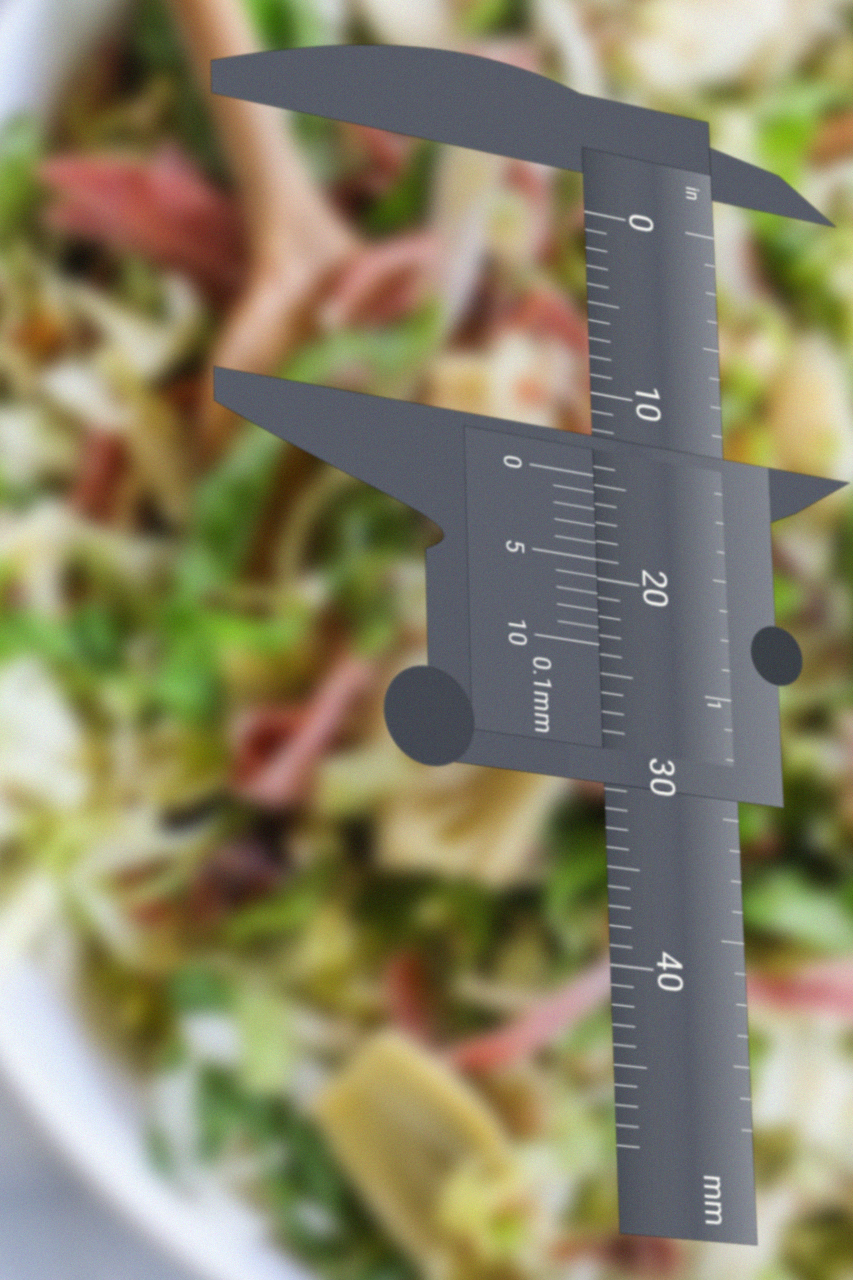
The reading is 14.5 mm
